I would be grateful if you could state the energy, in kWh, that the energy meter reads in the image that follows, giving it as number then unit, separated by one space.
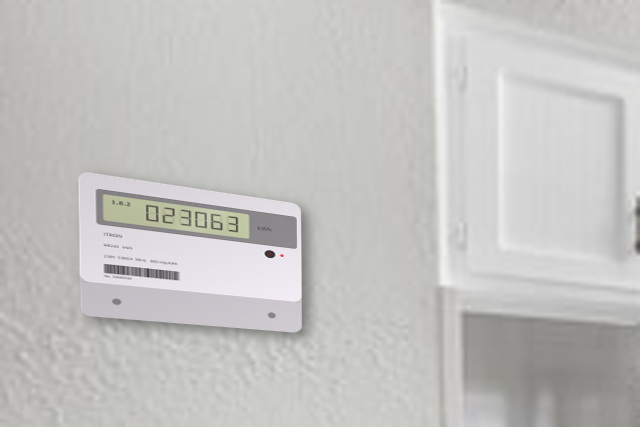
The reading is 23063 kWh
